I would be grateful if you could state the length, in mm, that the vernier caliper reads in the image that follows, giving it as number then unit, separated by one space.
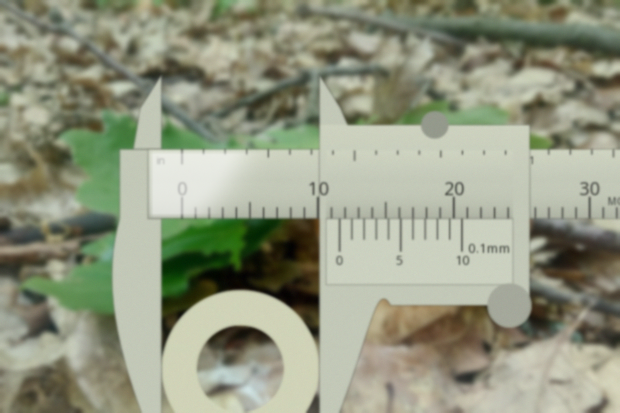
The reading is 11.6 mm
